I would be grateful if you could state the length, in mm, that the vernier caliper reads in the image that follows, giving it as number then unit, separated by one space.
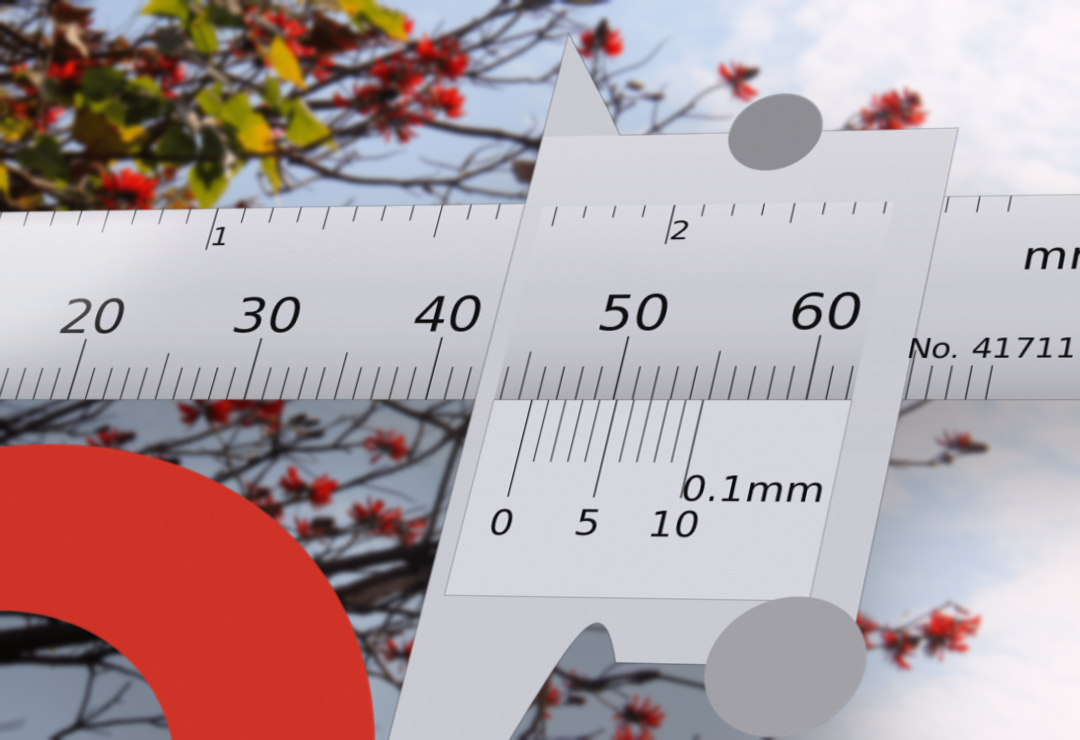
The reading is 45.7 mm
